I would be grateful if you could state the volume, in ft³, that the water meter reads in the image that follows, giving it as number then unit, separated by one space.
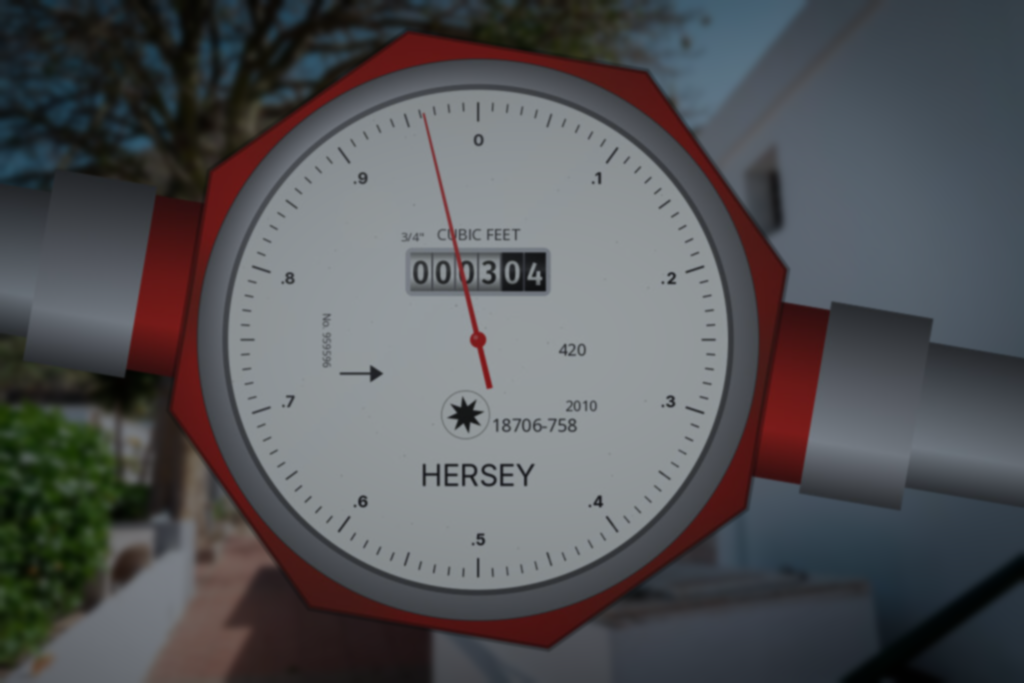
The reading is 303.96 ft³
